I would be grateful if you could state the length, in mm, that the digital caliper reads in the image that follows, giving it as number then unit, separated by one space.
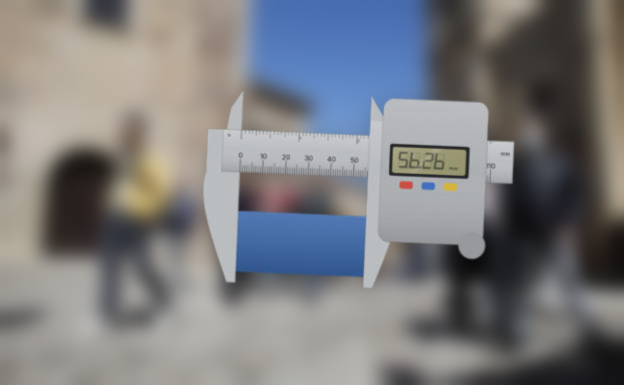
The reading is 56.26 mm
